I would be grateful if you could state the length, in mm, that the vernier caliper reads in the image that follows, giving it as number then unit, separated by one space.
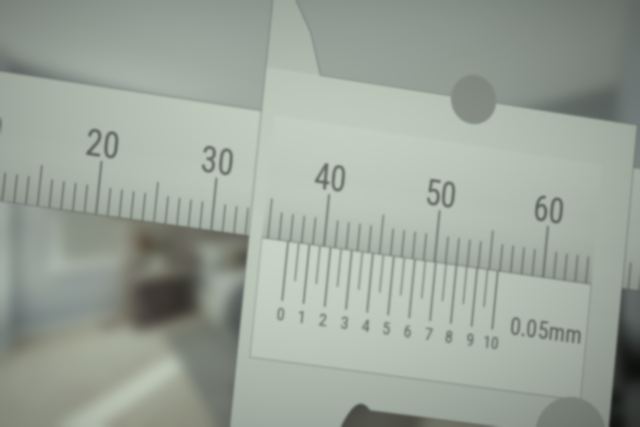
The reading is 36.8 mm
